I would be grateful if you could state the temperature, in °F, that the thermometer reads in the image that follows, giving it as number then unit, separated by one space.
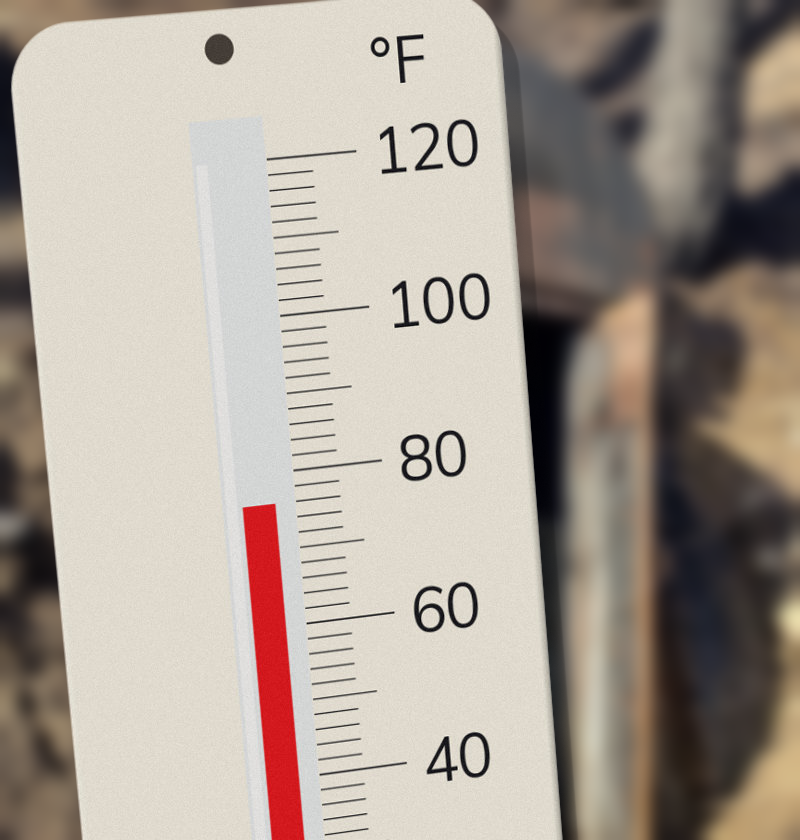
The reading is 76 °F
